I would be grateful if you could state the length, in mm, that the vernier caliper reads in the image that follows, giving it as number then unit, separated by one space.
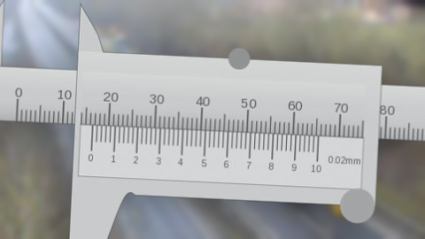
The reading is 16.5 mm
